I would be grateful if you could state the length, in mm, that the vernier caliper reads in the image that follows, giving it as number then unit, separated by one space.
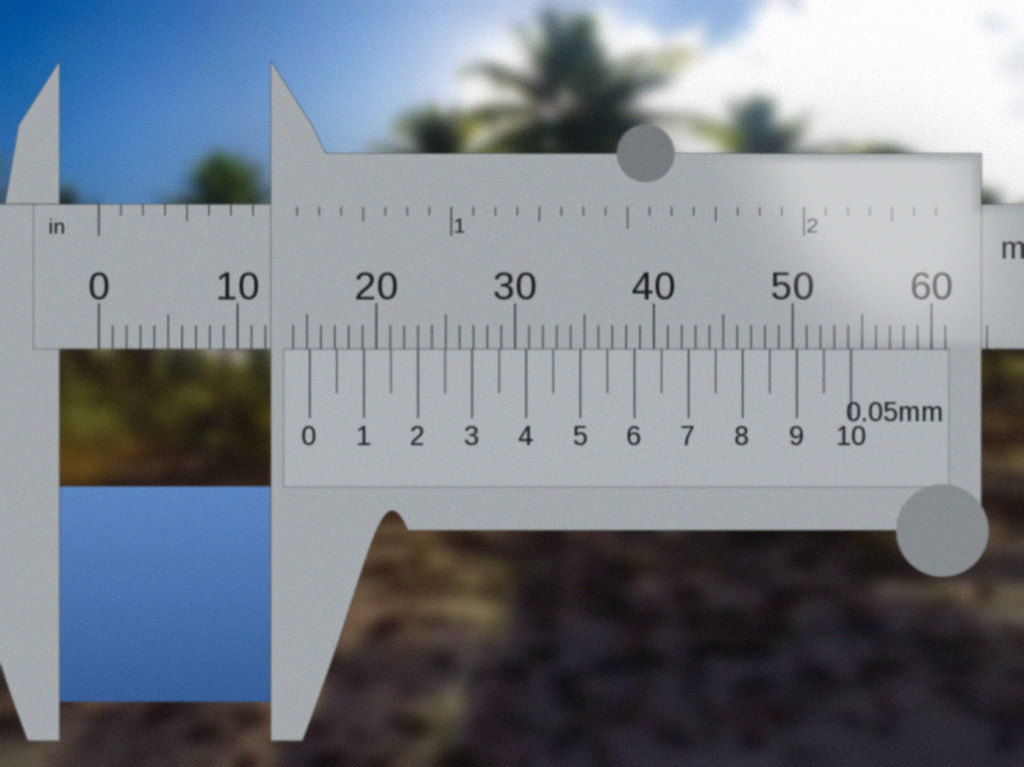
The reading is 15.2 mm
